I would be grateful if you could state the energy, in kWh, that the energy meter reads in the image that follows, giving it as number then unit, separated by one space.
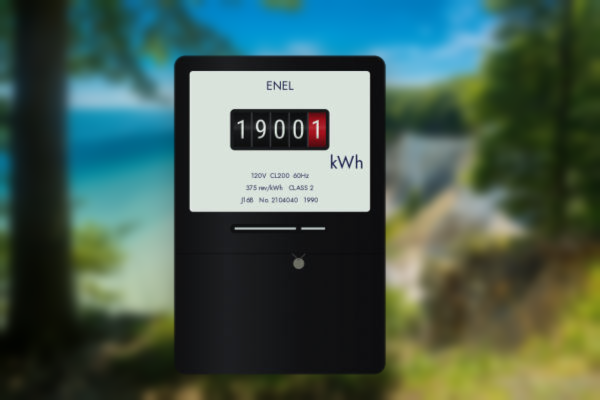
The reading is 1900.1 kWh
